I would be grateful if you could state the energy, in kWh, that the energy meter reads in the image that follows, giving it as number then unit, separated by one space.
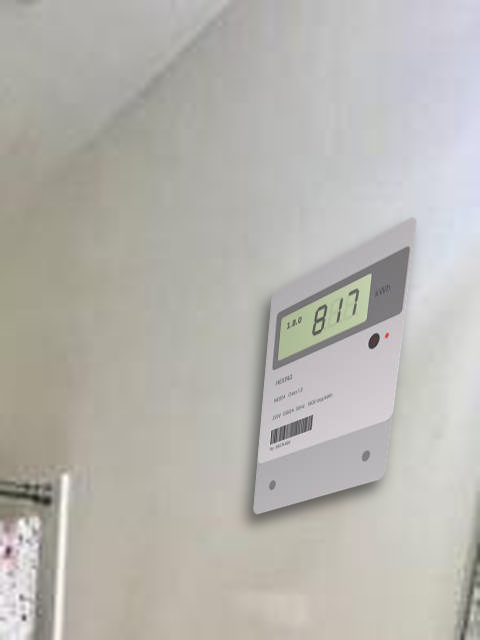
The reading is 817 kWh
